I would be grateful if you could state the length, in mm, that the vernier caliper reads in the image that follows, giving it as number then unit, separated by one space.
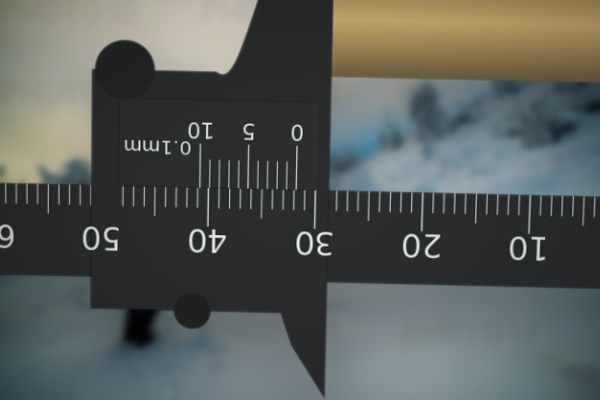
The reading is 31.8 mm
